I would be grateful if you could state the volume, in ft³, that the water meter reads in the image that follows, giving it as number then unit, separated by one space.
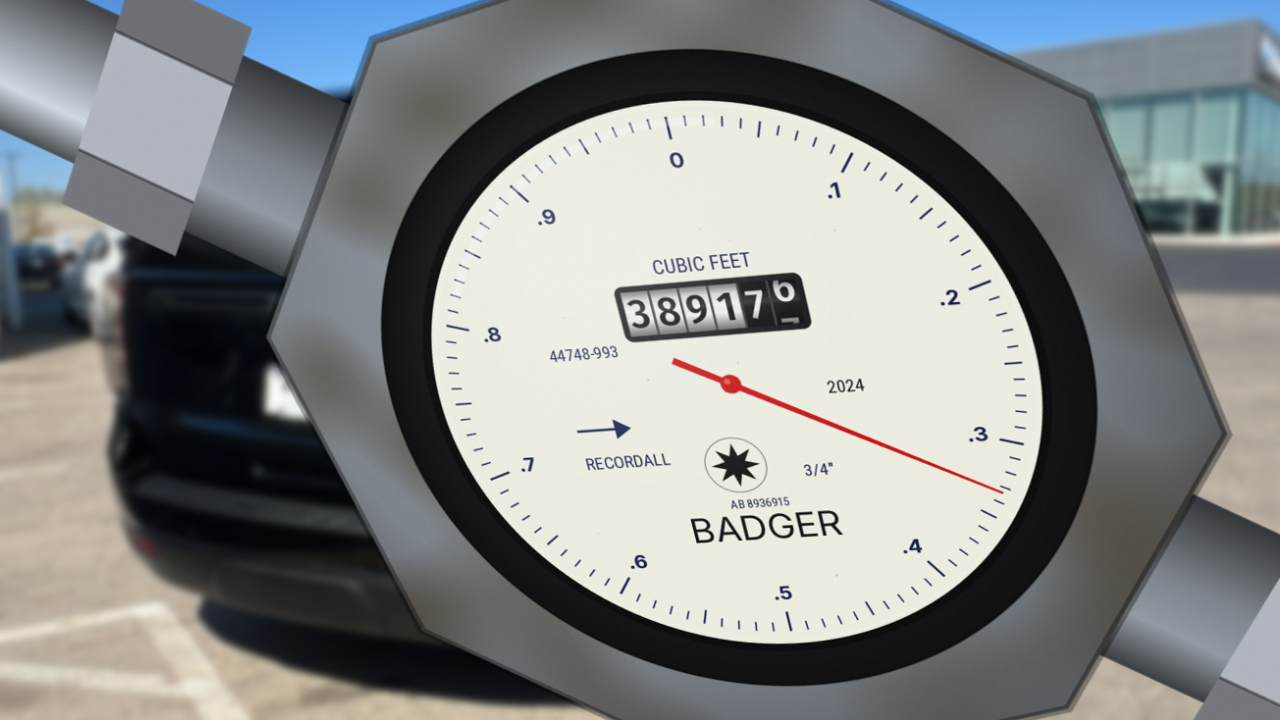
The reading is 389176.33 ft³
